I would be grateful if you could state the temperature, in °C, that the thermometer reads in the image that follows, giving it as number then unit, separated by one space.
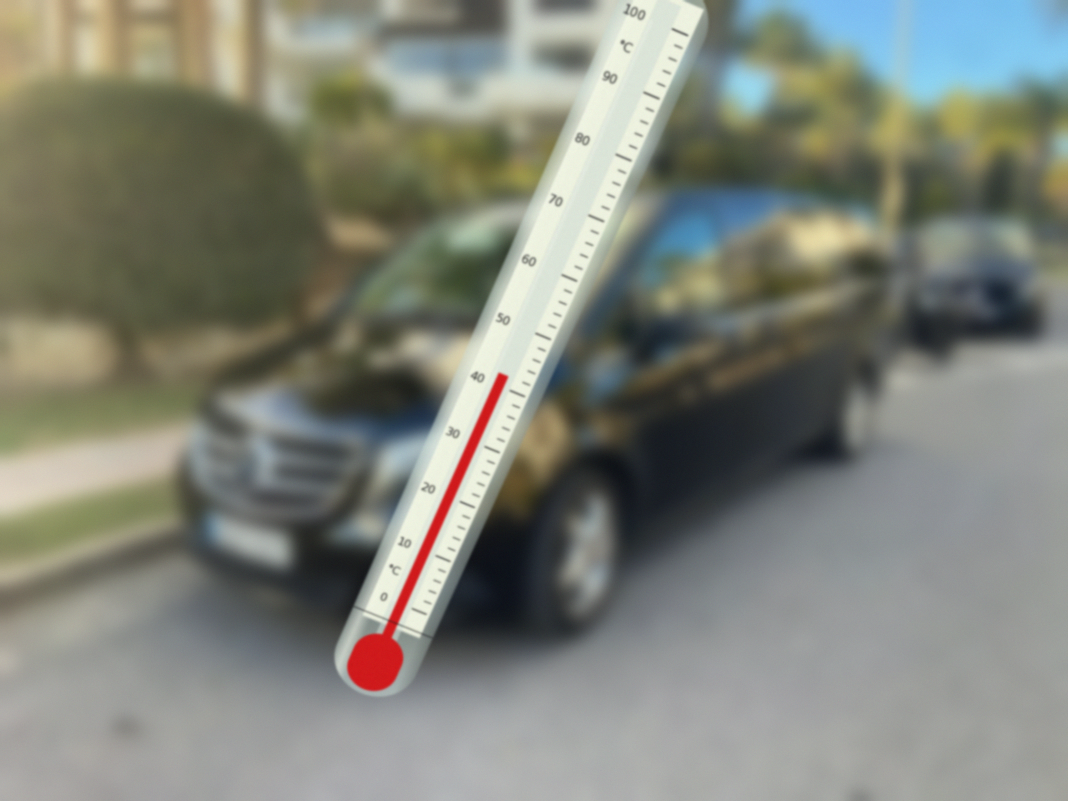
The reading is 42 °C
